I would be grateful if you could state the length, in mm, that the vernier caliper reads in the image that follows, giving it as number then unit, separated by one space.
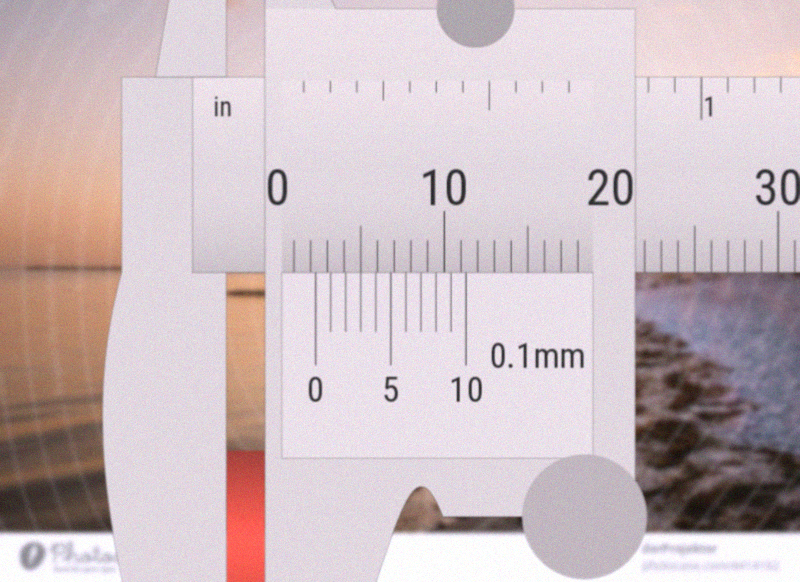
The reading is 2.3 mm
